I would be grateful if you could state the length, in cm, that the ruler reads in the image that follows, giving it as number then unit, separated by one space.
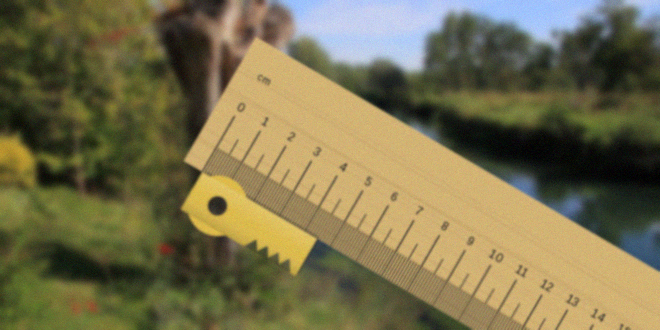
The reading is 4.5 cm
